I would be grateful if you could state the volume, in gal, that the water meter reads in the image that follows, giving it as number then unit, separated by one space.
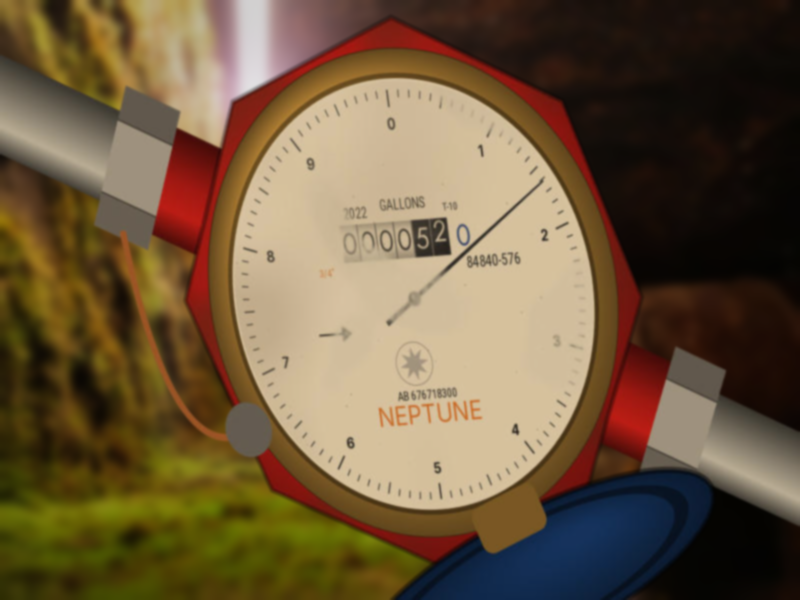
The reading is 521.6 gal
